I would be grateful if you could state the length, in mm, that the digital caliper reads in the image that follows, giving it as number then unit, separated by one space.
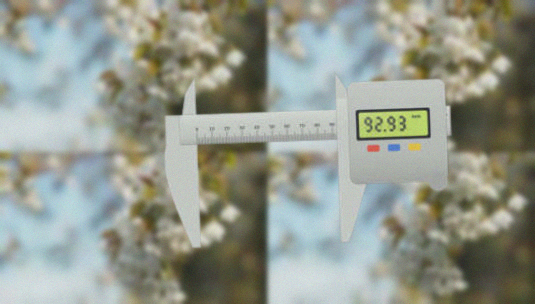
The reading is 92.93 mm
